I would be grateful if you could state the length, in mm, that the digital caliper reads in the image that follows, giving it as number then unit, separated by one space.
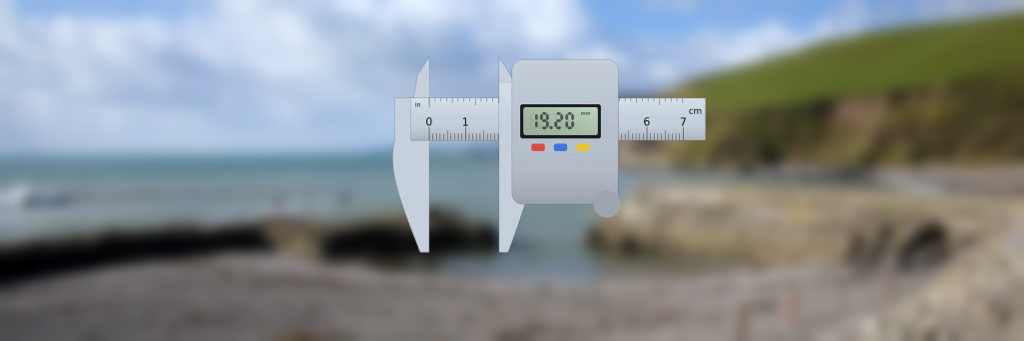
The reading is 19.20 mm
